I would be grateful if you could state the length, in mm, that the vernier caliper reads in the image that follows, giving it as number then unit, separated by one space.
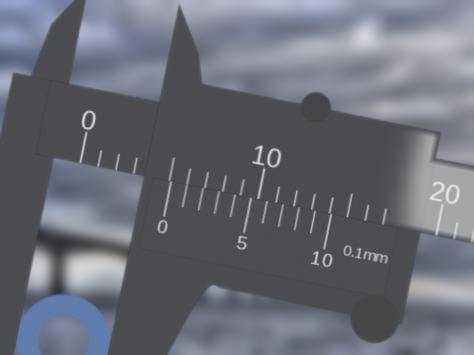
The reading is 5.1 mm
